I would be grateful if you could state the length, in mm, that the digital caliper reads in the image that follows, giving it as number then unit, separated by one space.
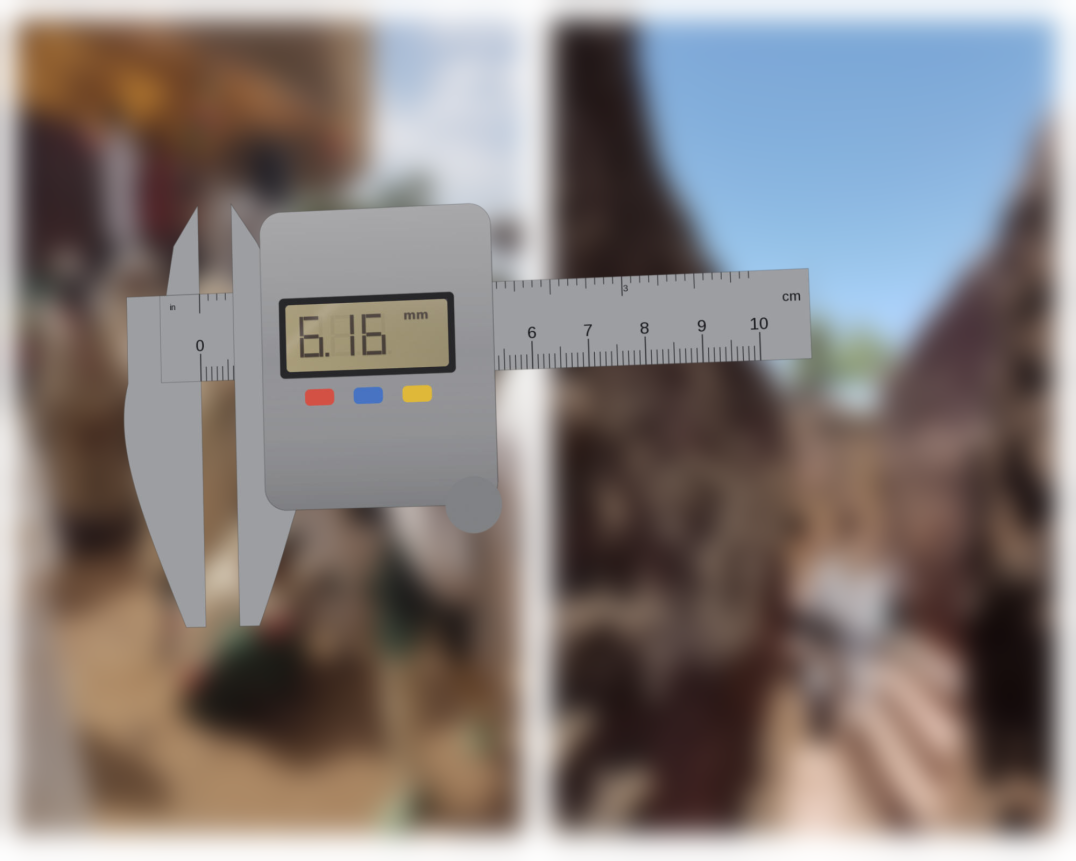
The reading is 6.16 mm
